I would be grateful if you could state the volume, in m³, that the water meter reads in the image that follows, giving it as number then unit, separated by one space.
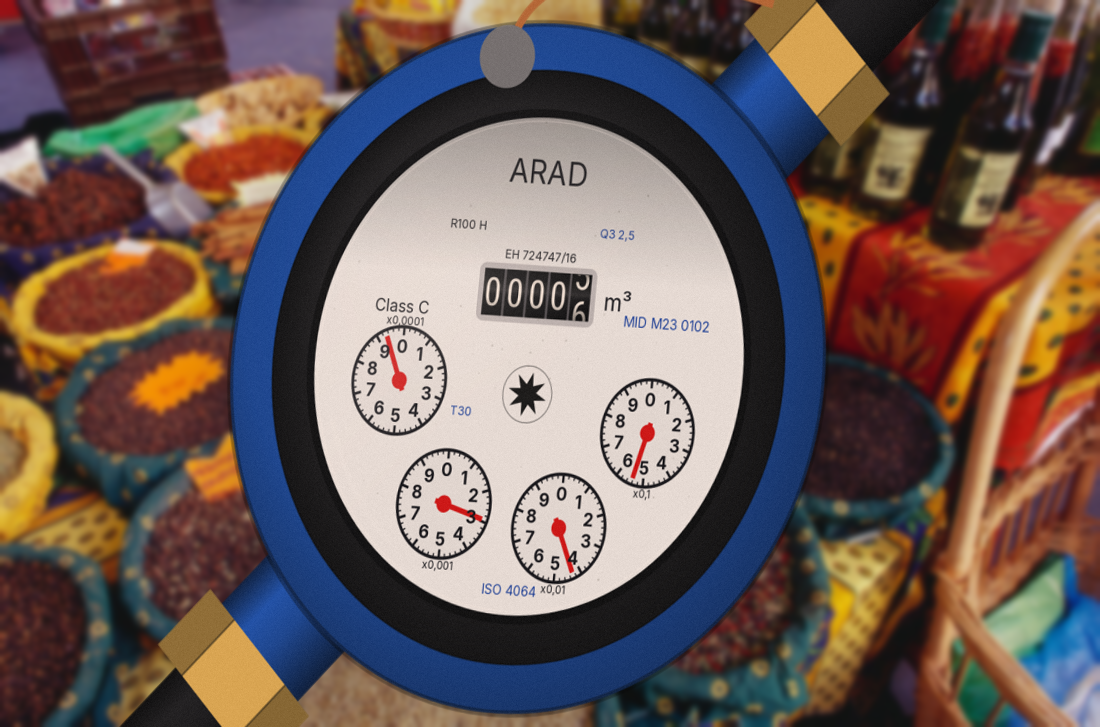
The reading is 5.5429 m³
